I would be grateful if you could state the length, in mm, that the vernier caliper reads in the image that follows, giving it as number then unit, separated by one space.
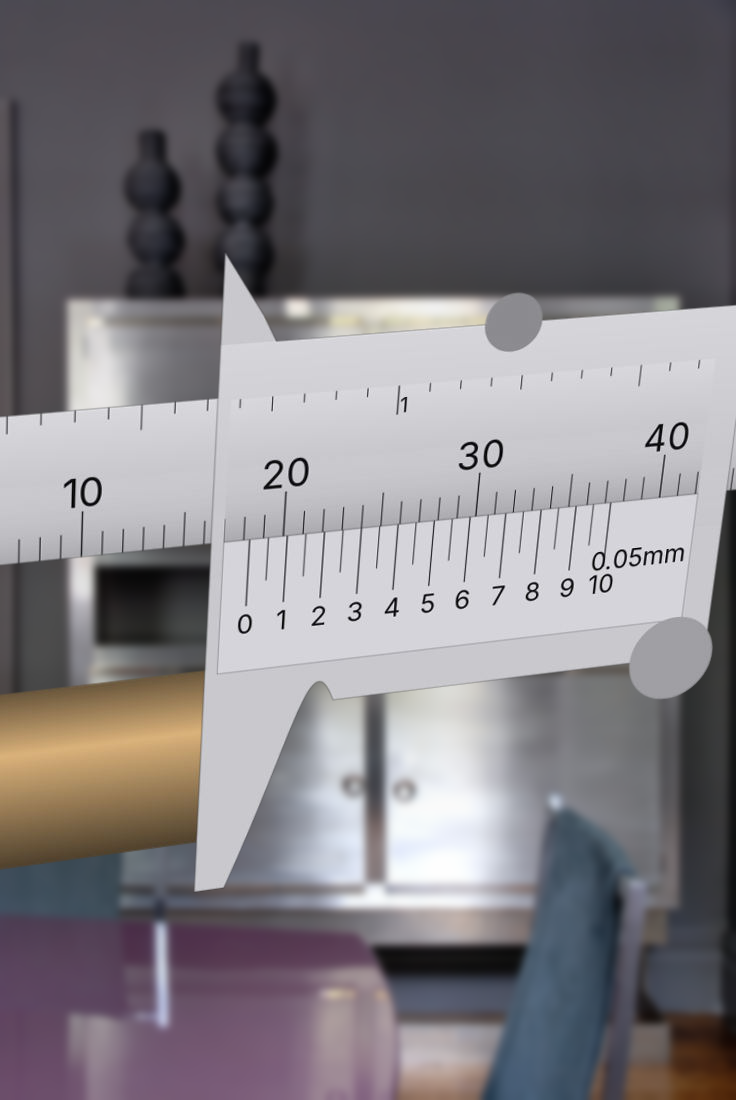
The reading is 18.3 mm
